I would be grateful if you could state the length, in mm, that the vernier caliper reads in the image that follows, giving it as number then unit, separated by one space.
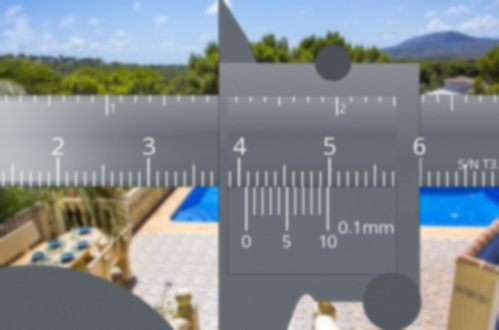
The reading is 40.8 mm
